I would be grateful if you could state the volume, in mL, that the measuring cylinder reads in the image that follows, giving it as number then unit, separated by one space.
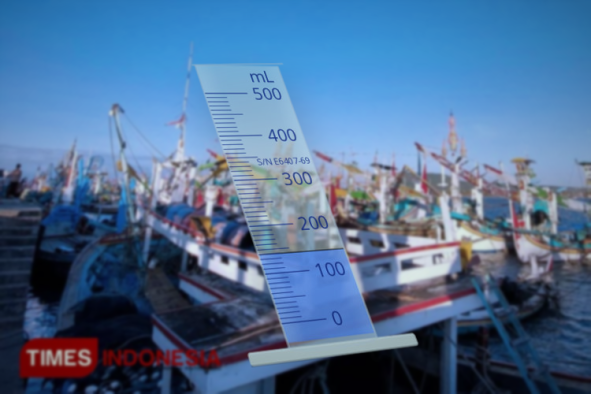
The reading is 140 mL
